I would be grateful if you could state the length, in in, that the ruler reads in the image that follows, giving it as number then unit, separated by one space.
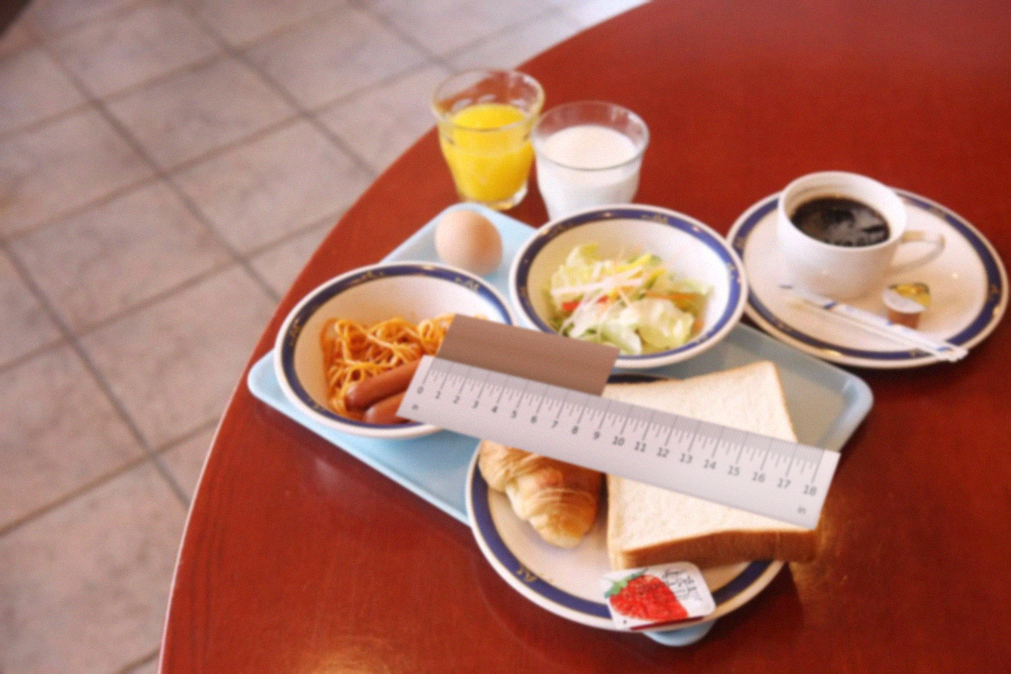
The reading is 8.5 in
